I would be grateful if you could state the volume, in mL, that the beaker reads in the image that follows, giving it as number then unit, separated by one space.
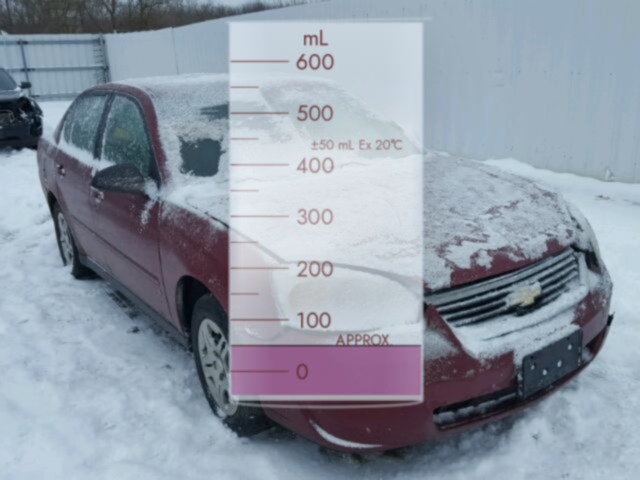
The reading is 50 mL
